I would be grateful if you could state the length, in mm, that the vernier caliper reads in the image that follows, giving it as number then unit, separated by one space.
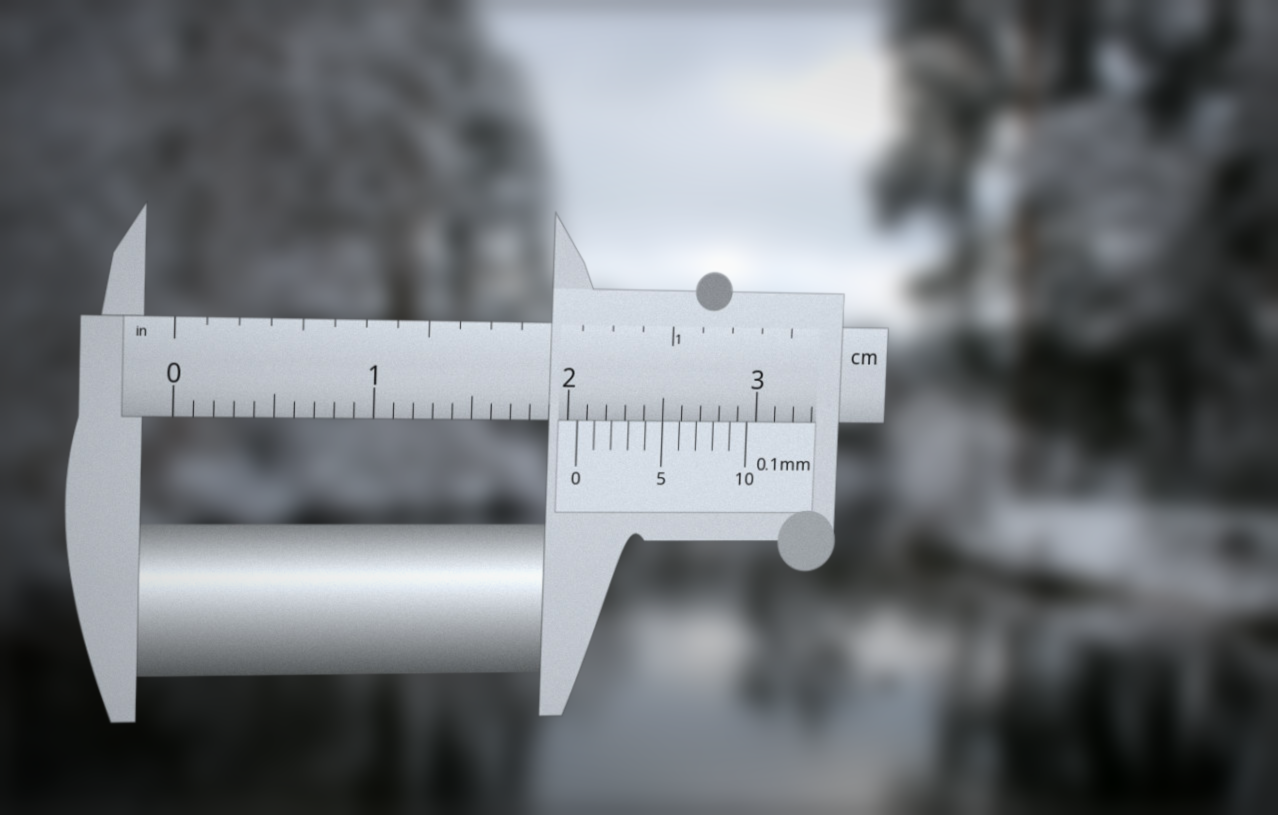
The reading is 20.5 mm
